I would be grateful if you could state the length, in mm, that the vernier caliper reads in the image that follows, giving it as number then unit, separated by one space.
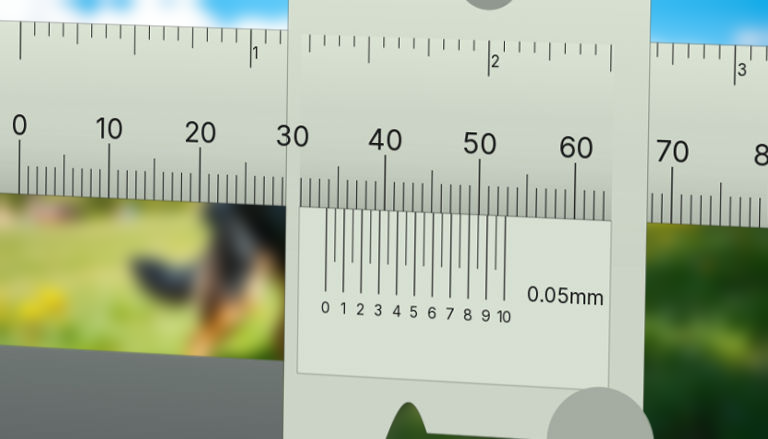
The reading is 33.8 mm
